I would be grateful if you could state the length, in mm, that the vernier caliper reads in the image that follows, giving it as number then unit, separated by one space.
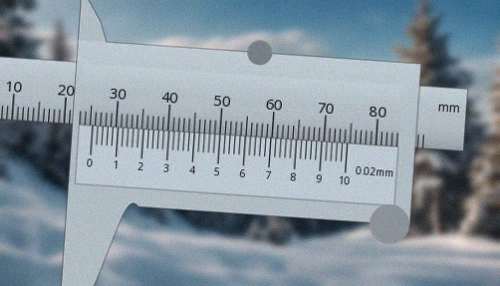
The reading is 25.5 mm
